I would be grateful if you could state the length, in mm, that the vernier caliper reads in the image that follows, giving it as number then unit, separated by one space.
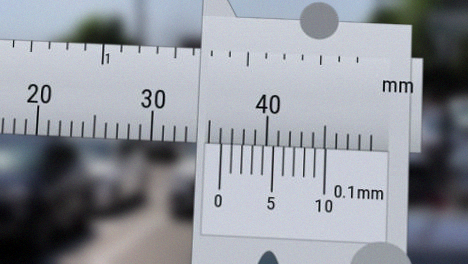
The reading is 36.1 mm
